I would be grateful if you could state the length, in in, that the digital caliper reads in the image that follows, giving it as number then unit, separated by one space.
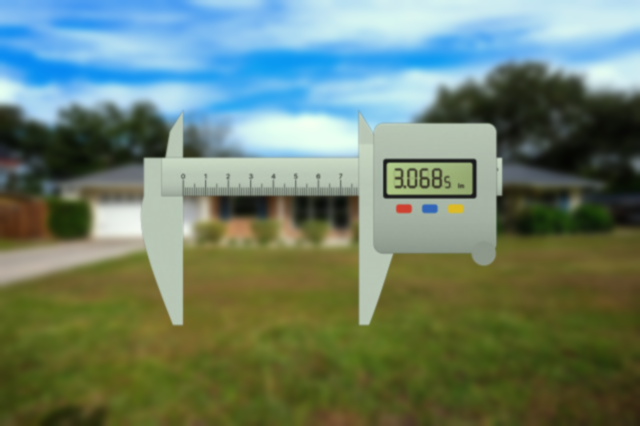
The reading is 3.0685 in
